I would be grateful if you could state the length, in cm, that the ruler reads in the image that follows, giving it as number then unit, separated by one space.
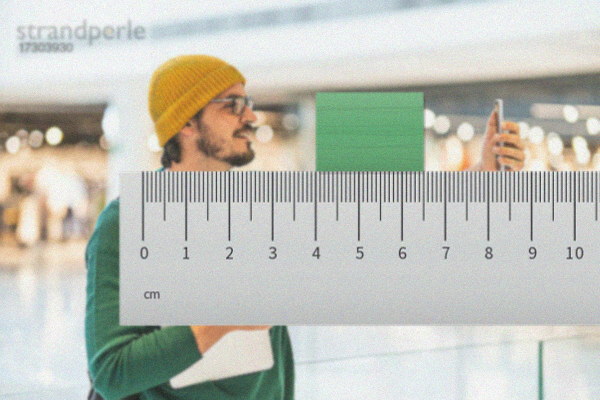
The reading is 2.5 cm
